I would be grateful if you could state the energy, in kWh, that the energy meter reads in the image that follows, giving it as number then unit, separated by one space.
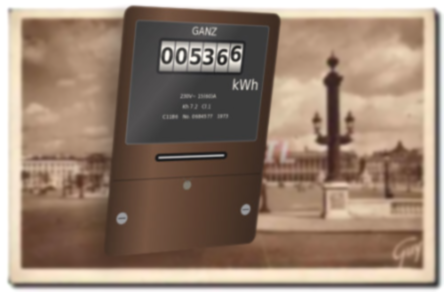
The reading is 5366 kWh
